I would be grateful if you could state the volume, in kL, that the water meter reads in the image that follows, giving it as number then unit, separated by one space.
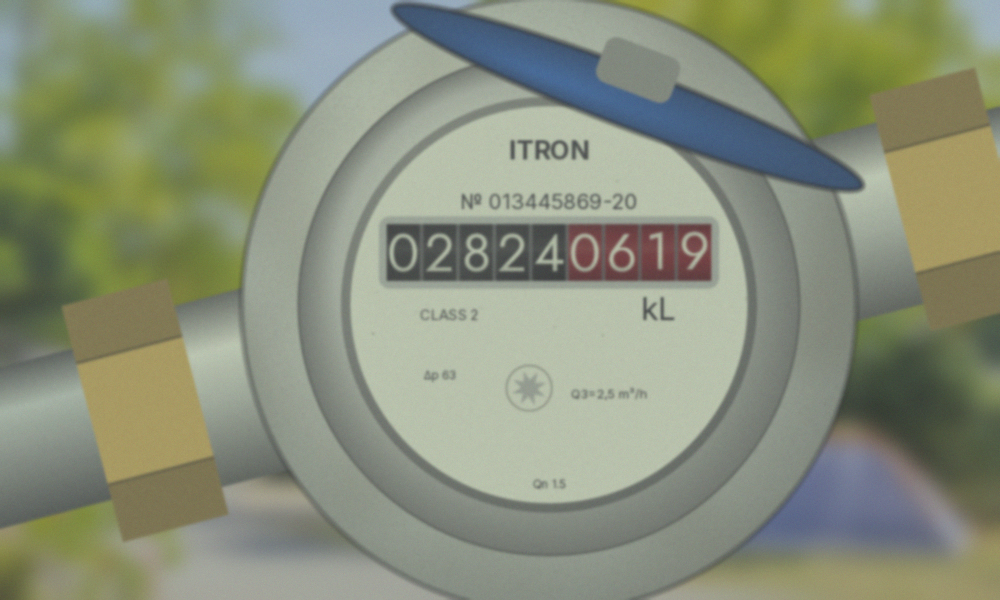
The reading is 2824.0619 kL
